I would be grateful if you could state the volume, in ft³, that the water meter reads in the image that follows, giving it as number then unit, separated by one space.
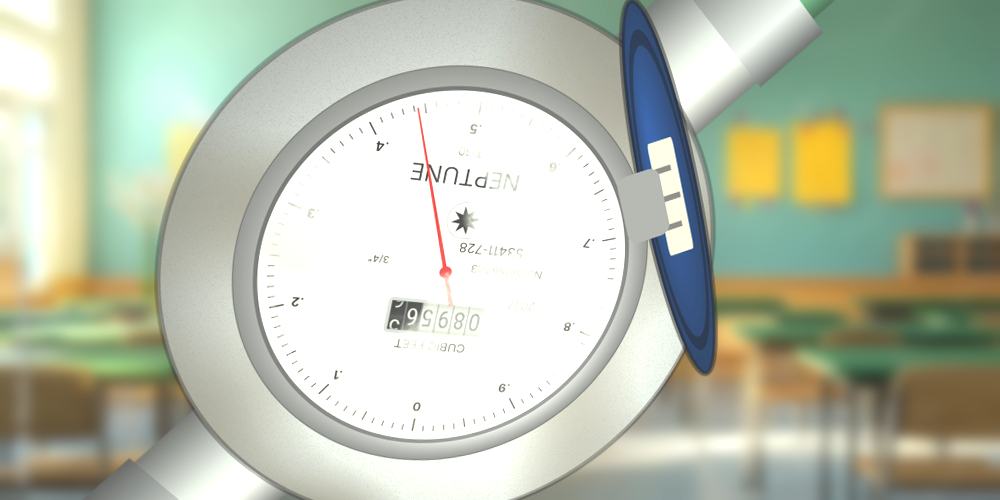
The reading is 89565.44 ft³
